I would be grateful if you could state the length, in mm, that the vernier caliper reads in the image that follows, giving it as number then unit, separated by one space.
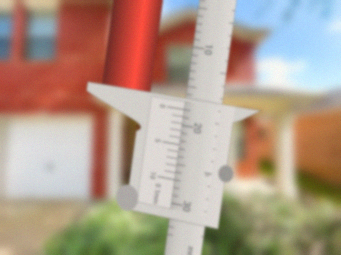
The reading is 18.0 mm
